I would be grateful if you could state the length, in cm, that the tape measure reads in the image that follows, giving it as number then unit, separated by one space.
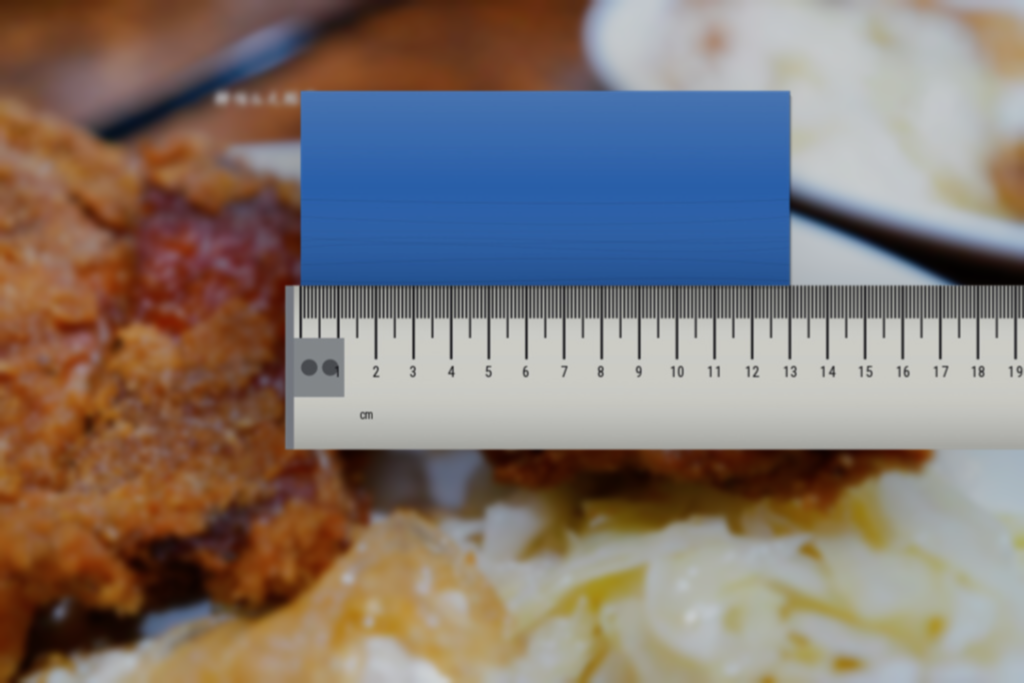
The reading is 13 cm
